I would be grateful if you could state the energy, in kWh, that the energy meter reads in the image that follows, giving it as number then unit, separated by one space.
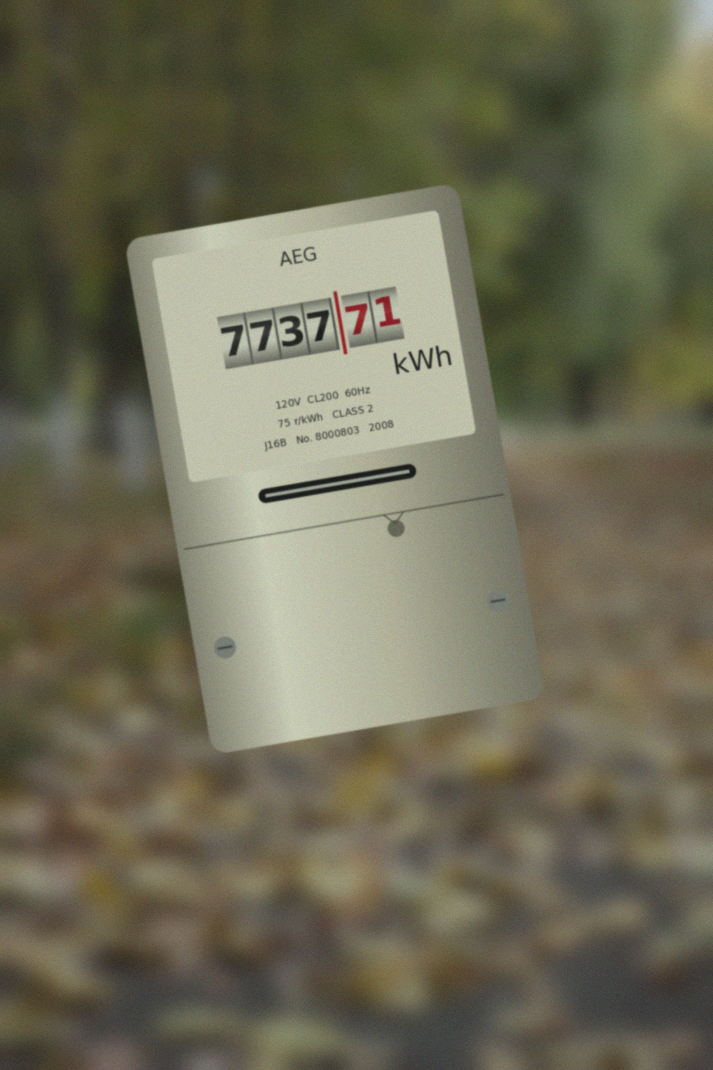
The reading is 7737.71 kWh
